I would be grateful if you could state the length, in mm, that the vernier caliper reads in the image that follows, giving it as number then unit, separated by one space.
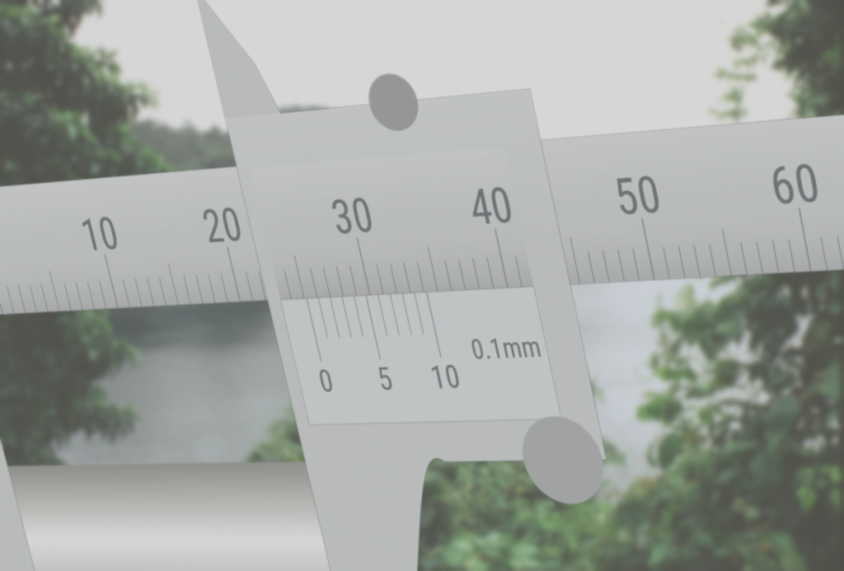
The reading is 25.2 mm
